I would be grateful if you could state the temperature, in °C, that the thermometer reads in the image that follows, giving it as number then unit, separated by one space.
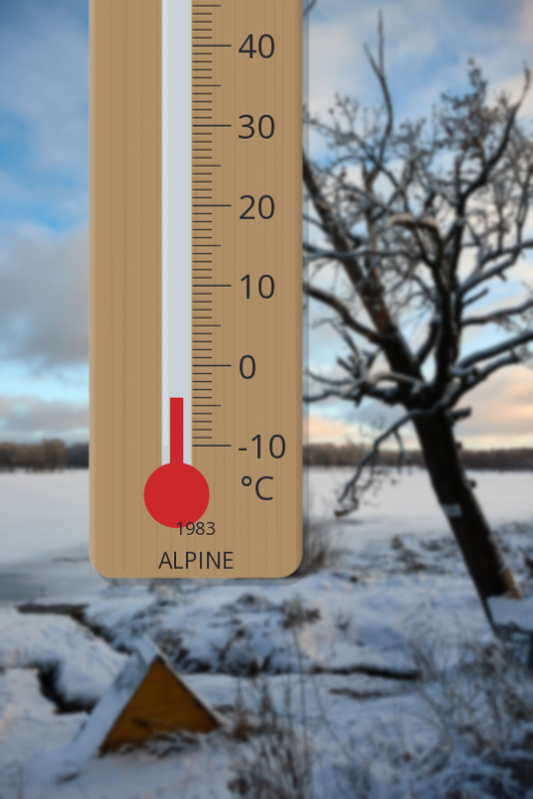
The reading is -4 °C
